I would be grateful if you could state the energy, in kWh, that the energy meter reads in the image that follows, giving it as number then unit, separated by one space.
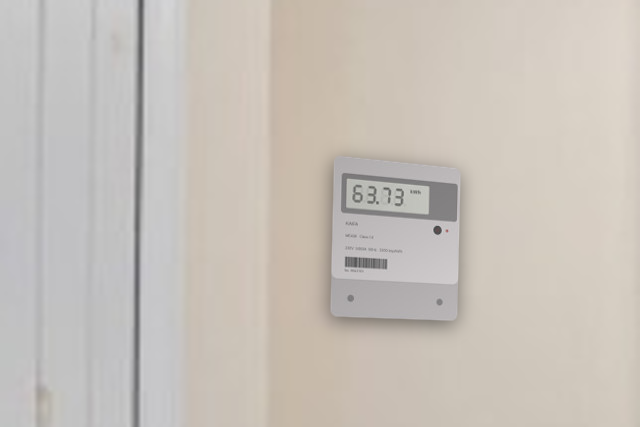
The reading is 63.73 kWh
